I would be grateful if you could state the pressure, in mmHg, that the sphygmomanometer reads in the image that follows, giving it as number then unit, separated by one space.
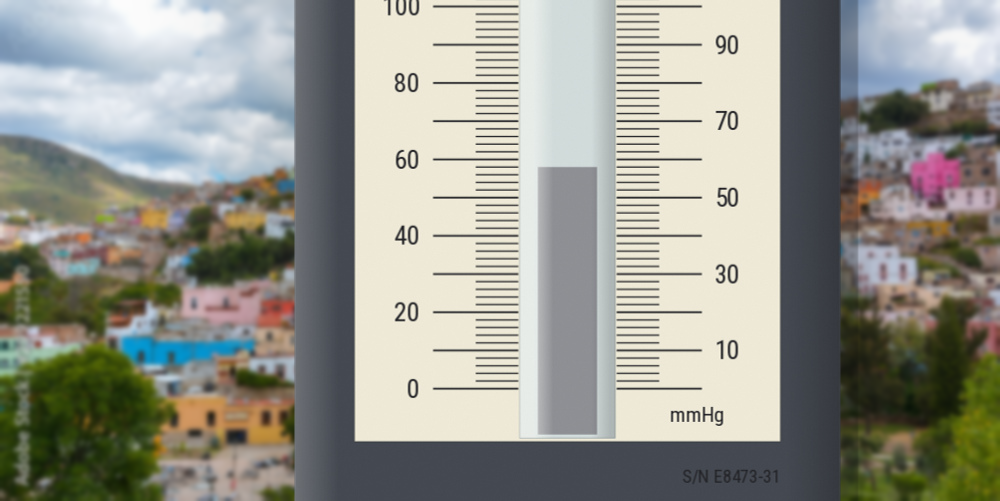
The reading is 58 mmHg
